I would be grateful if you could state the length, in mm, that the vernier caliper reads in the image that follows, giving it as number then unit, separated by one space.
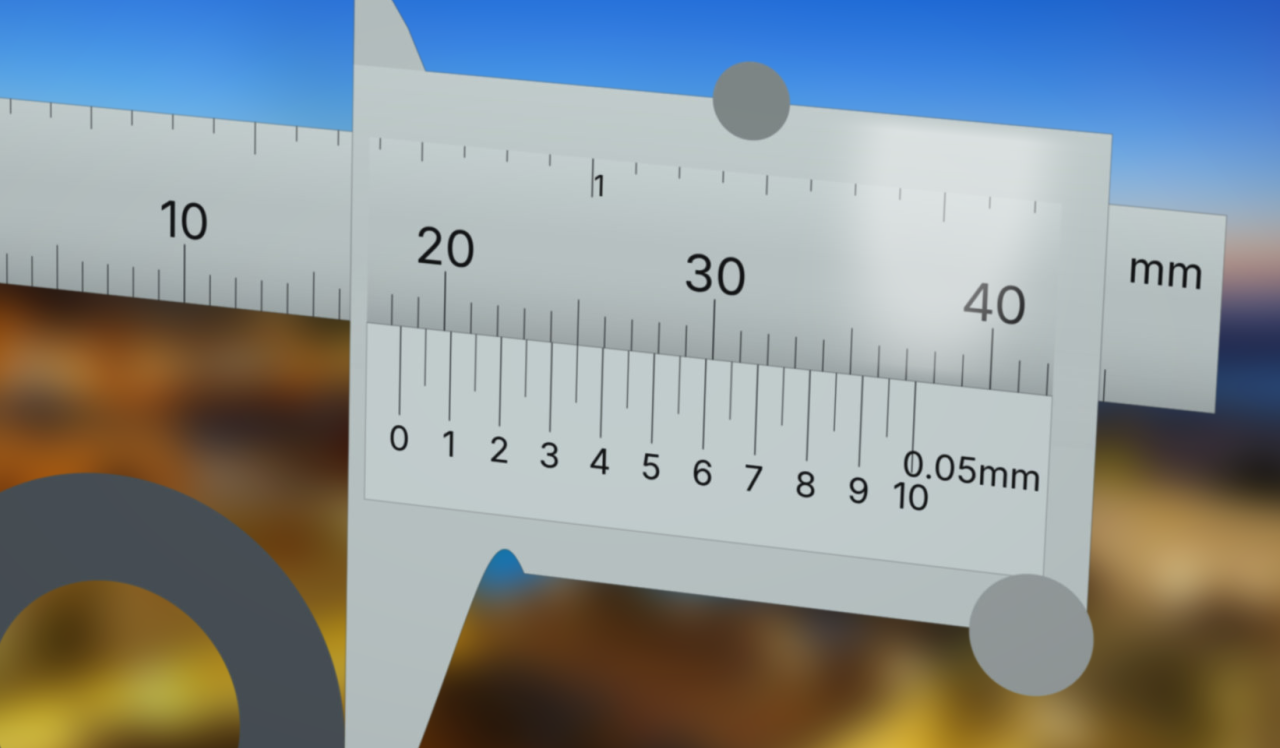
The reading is 18.35 mm
